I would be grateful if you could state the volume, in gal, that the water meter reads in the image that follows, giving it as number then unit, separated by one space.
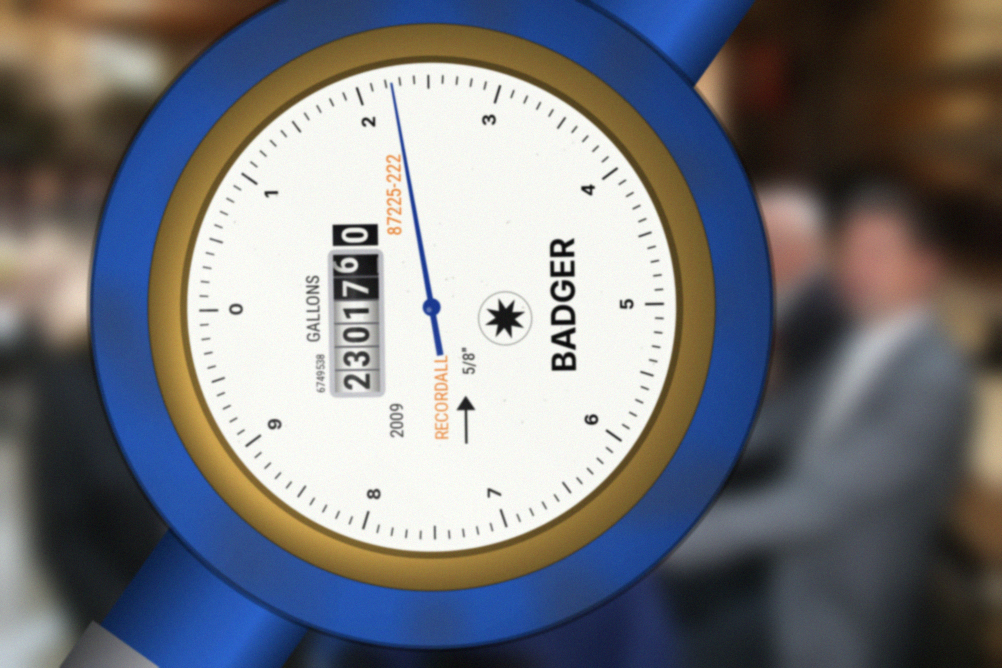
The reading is 2301762.2 gal
